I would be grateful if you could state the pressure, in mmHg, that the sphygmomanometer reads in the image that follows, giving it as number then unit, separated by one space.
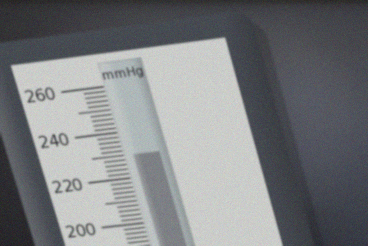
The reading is 230 mmHg
